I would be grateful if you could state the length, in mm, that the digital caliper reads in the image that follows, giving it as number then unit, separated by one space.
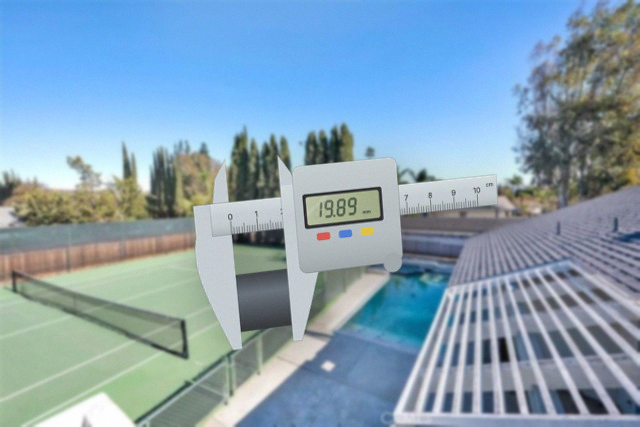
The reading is 19.89 mm
